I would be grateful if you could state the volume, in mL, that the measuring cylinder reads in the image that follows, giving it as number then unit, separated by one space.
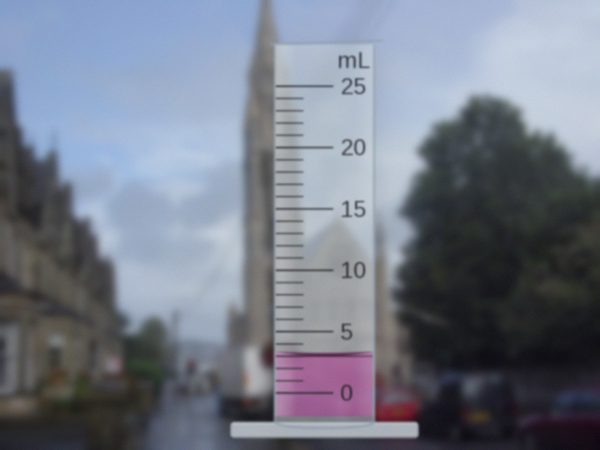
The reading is 3 mL
